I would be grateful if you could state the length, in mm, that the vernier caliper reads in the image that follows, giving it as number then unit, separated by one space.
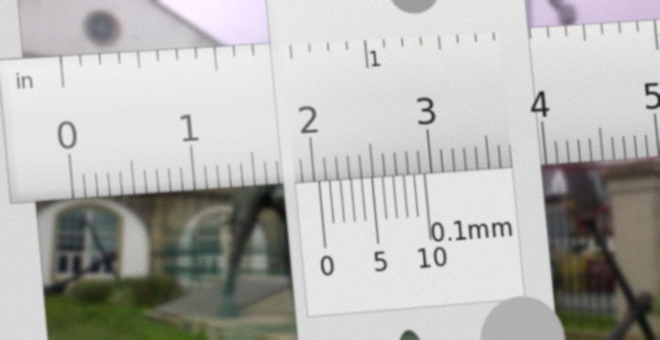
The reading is 20.4 mm
